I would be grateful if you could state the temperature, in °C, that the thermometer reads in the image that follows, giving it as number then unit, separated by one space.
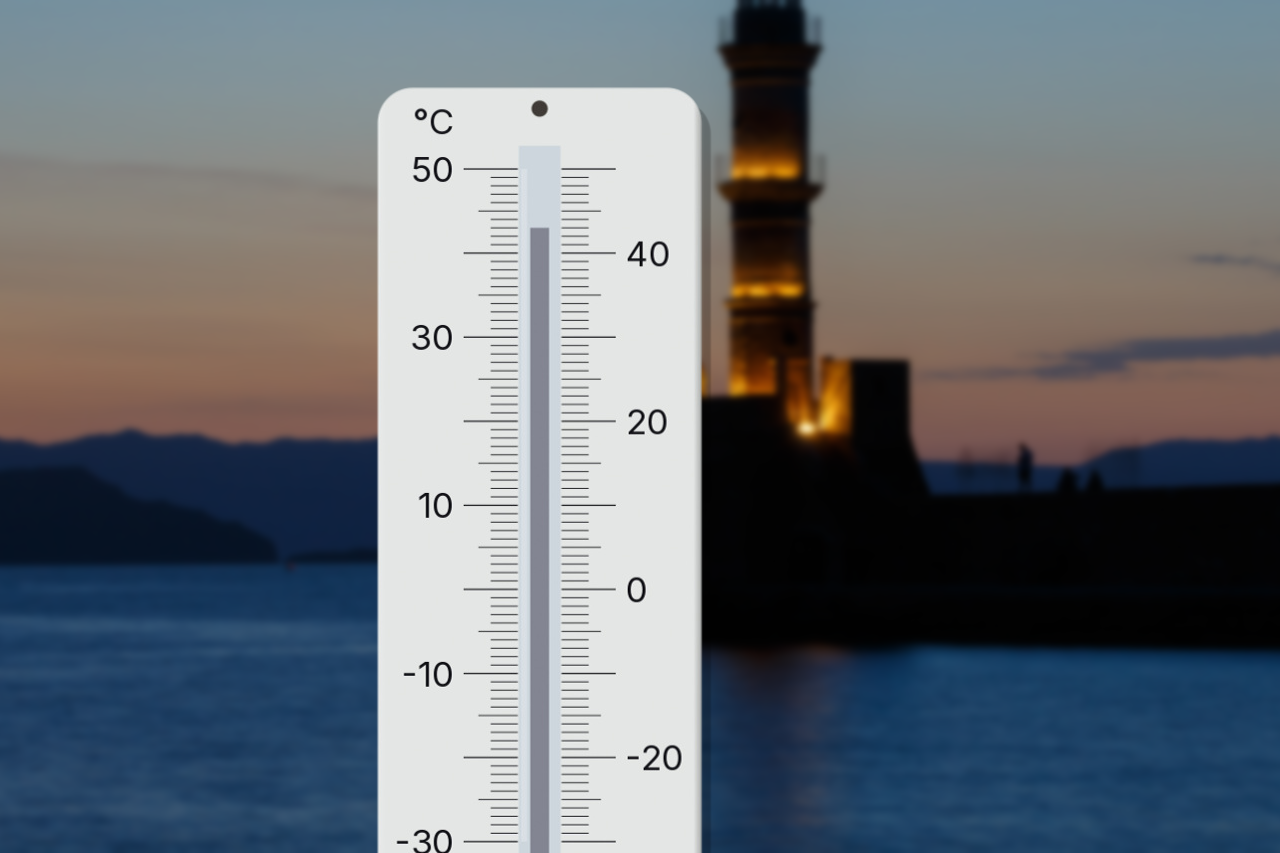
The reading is 43 °C
